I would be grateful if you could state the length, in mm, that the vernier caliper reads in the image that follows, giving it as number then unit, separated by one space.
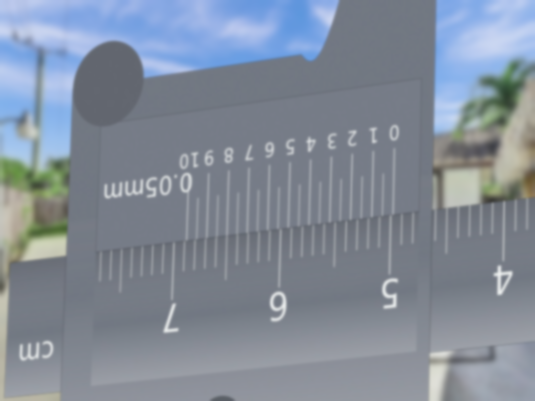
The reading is 49.8 mm
